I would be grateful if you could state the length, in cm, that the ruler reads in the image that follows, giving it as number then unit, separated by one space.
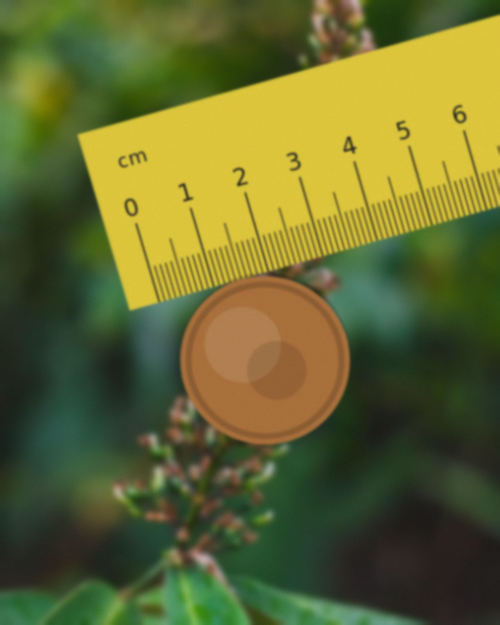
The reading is 3 cm
